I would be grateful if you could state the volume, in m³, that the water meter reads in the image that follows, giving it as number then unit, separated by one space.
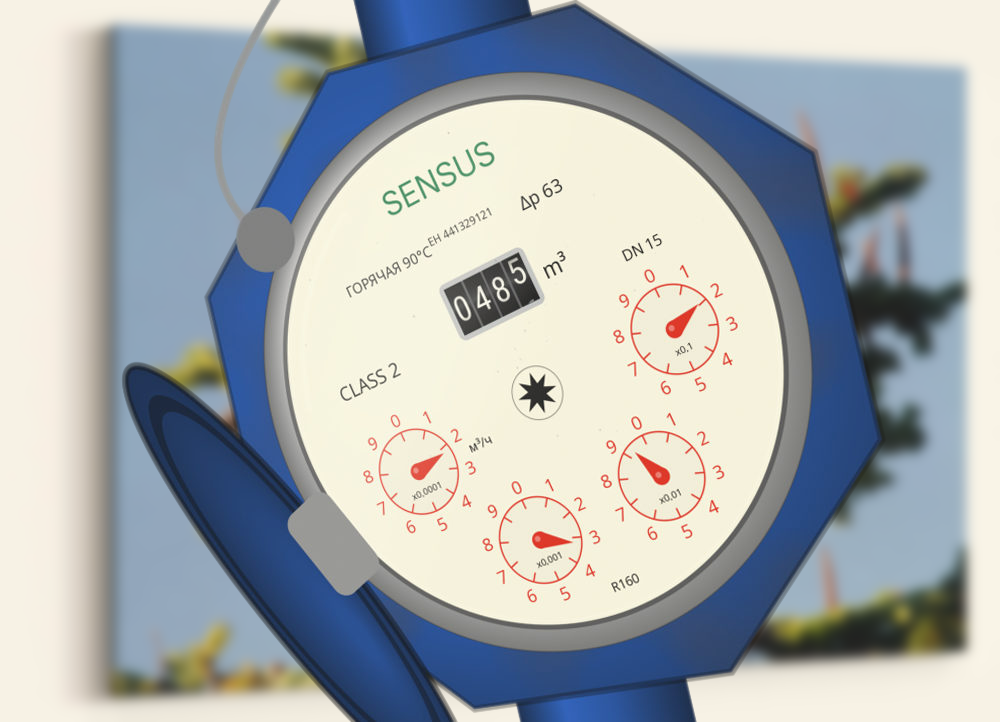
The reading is 485.1932 m³
